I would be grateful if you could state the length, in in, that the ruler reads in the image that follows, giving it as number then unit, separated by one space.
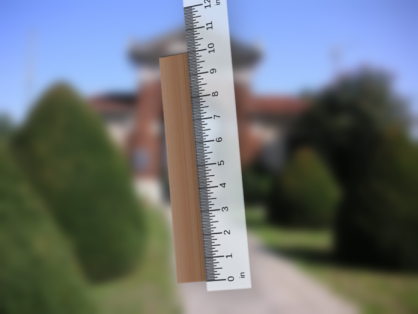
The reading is 10 in
